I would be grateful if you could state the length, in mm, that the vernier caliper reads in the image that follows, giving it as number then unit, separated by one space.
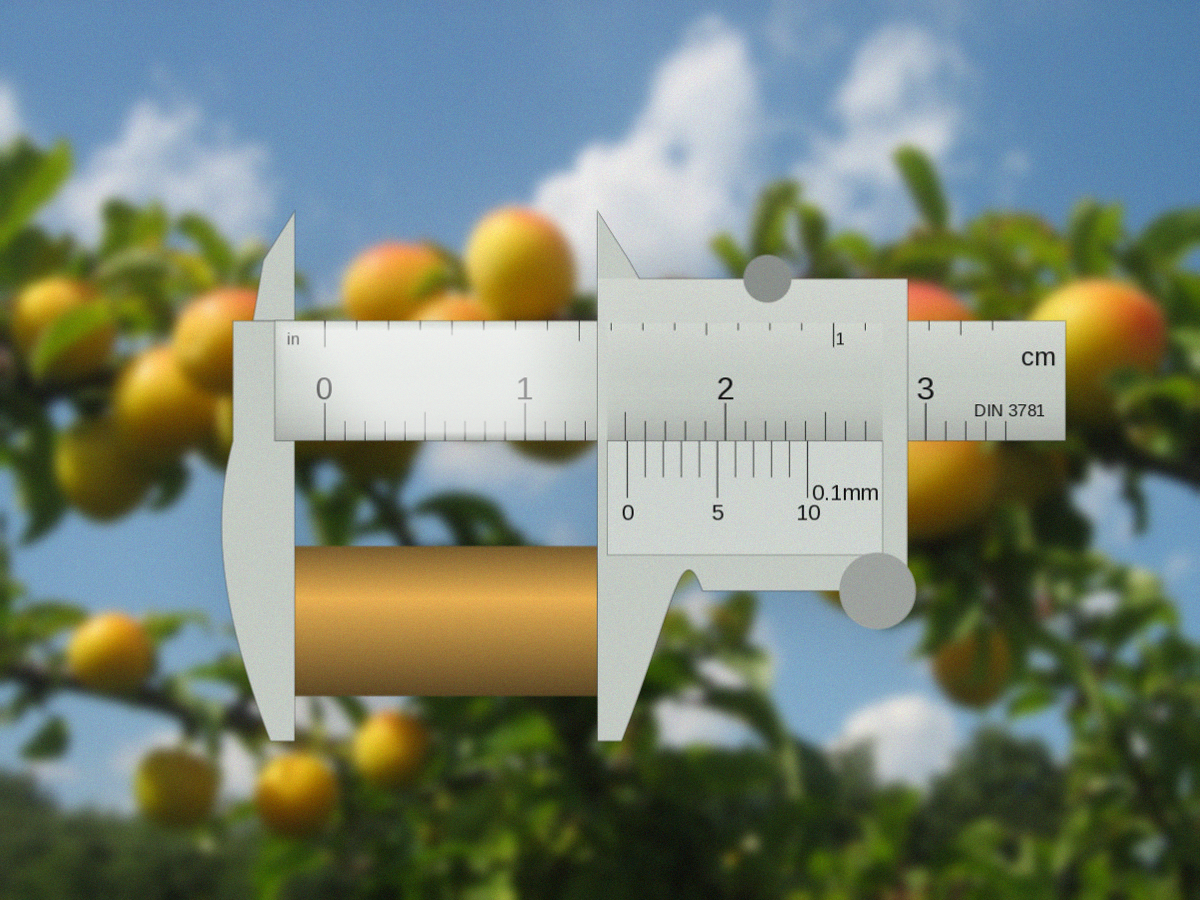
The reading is 15.1 mm
